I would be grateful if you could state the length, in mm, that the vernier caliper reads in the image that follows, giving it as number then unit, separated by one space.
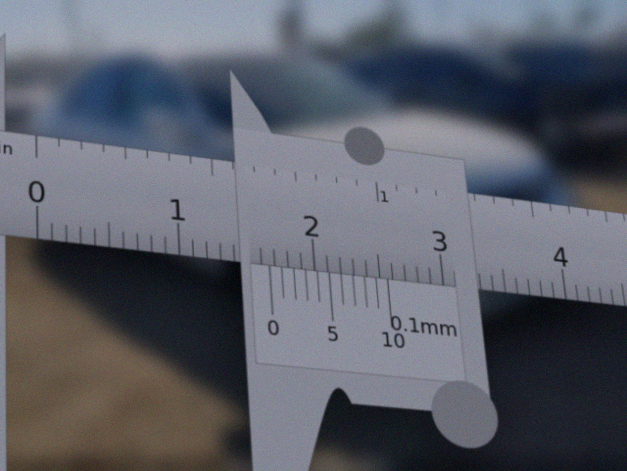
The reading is 16.6 mm
